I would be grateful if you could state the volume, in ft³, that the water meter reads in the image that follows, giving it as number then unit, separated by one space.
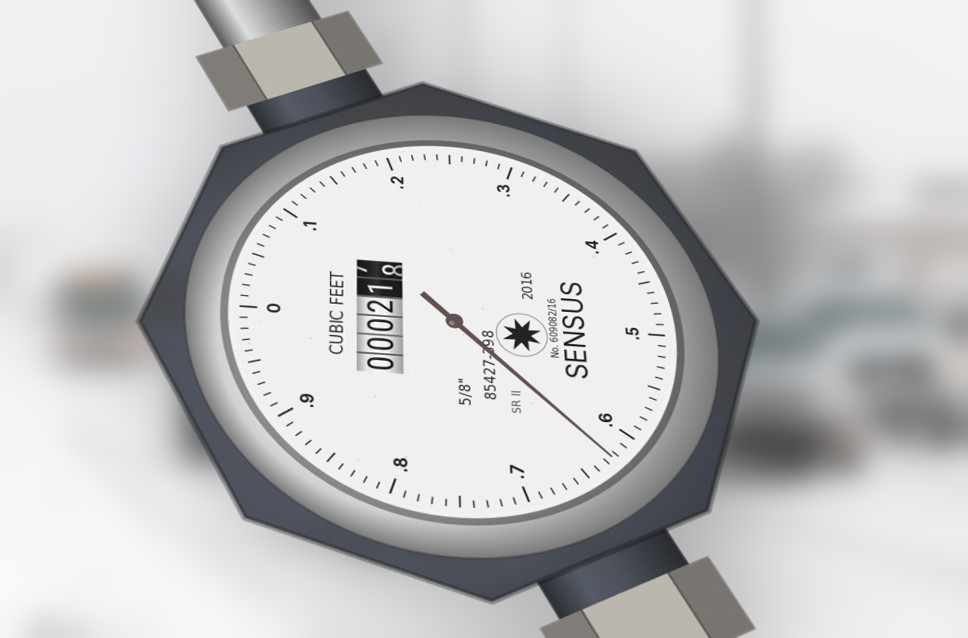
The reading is 217.62 ft³
